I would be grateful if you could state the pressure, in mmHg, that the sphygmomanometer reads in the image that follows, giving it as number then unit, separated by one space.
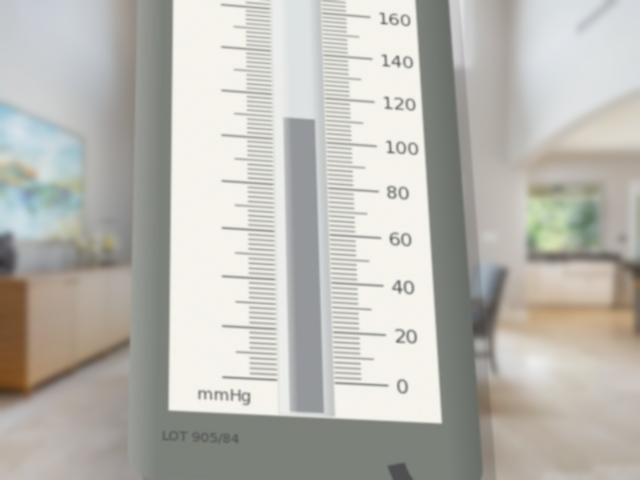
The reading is 110 mmHg
